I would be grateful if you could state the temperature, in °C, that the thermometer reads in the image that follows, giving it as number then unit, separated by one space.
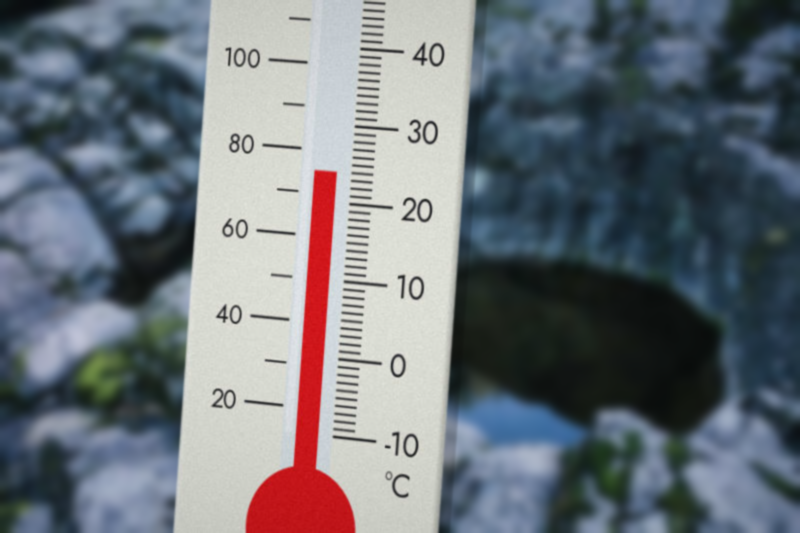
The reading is 24 °C
